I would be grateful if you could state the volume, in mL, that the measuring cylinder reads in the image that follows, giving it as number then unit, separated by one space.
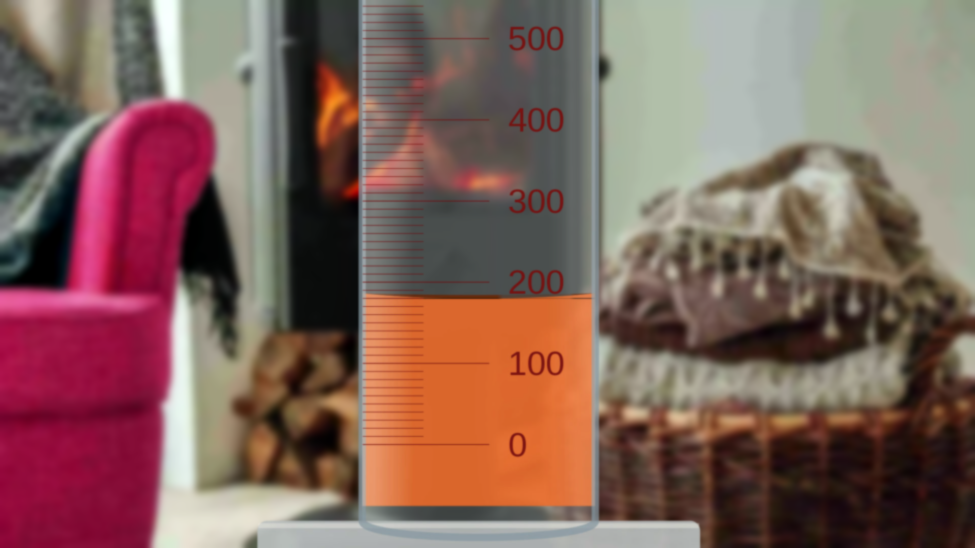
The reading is 180 mL
